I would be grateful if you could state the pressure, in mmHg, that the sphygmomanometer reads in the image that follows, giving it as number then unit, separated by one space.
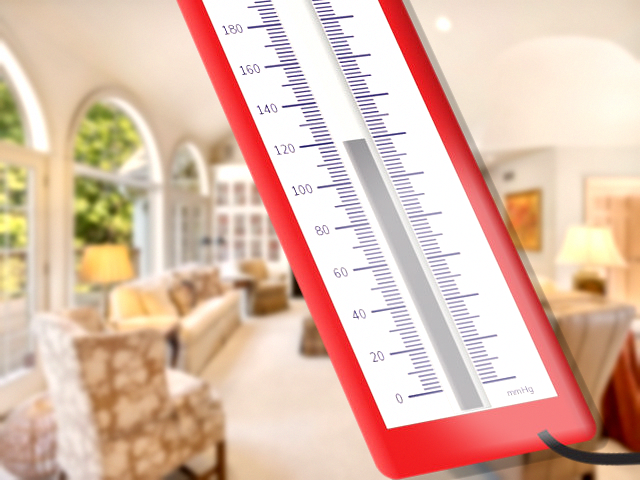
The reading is 120 mmHg
